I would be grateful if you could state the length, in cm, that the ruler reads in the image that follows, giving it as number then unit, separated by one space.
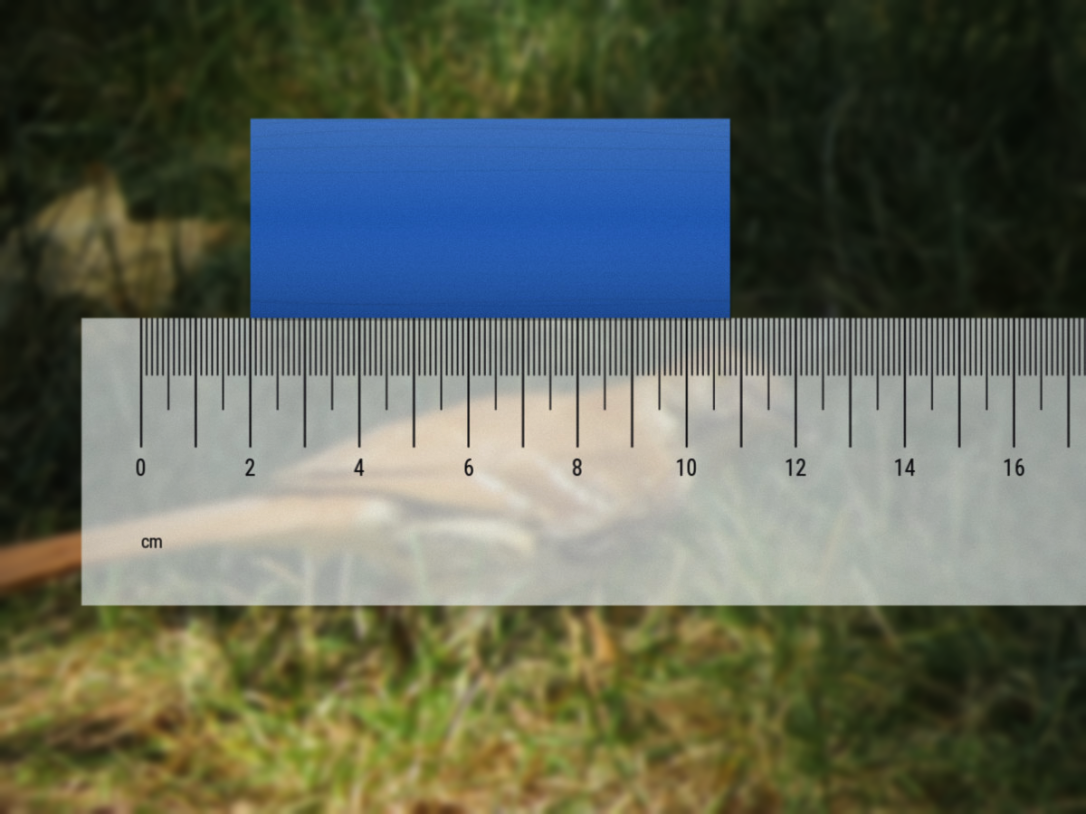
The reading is 8.8 cm
